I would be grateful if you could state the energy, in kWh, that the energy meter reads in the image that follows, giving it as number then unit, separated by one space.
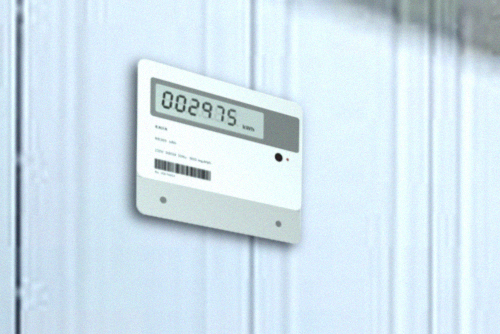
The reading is 2975 kWh
